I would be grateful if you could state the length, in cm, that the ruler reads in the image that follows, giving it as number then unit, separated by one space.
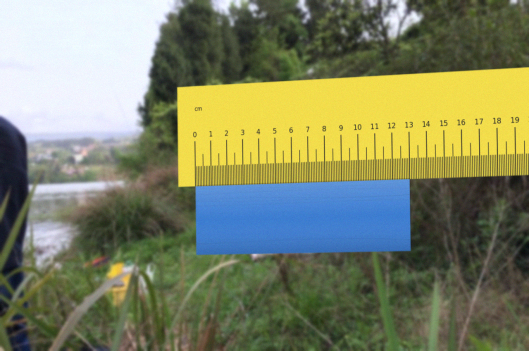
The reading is 13 cm
